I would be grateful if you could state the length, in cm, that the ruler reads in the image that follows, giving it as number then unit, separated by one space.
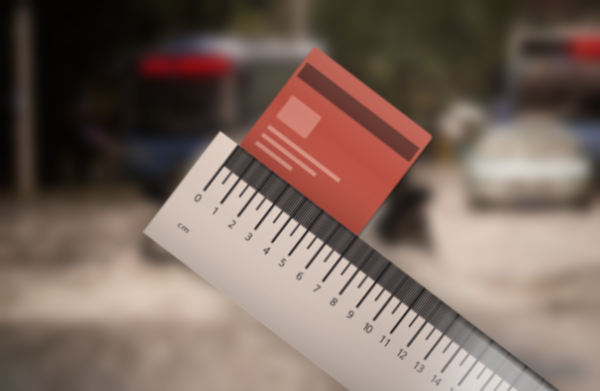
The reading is 7 cm
